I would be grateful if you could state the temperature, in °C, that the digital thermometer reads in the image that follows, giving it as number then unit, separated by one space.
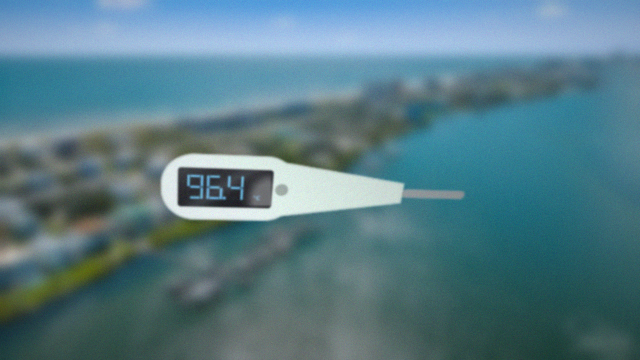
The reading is 96.4 °C
